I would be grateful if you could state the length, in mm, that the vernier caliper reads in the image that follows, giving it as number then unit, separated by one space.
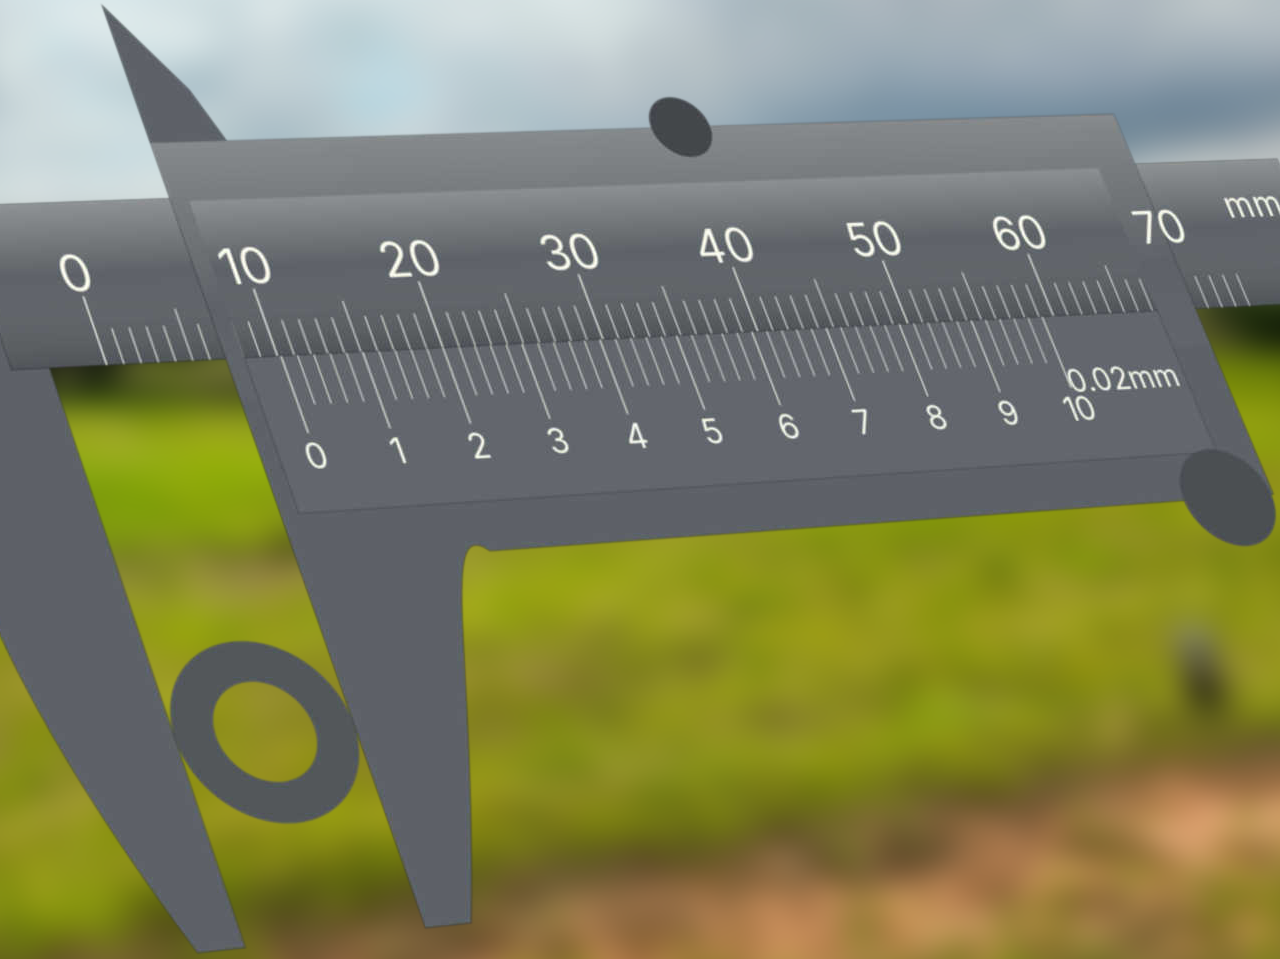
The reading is 10.2 mm
